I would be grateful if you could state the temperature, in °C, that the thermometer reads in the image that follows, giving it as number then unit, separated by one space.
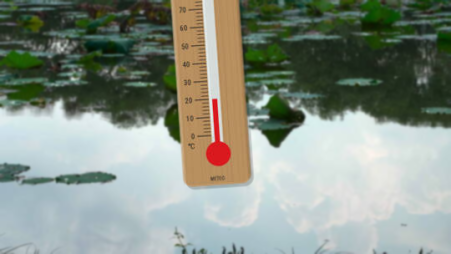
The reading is 20 °C
